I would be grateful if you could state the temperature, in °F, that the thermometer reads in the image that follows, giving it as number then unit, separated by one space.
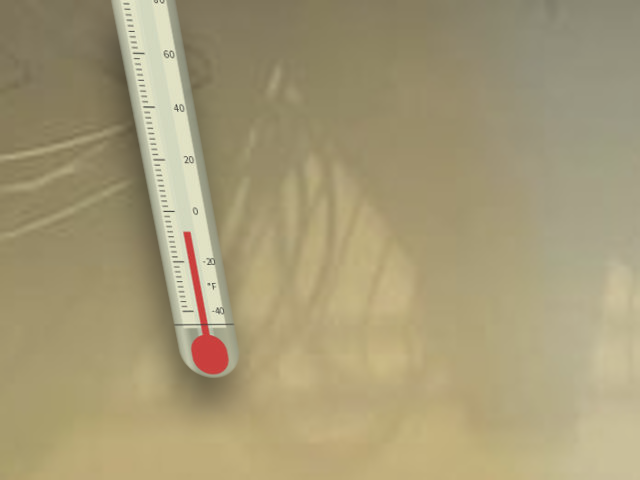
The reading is -8 °F
